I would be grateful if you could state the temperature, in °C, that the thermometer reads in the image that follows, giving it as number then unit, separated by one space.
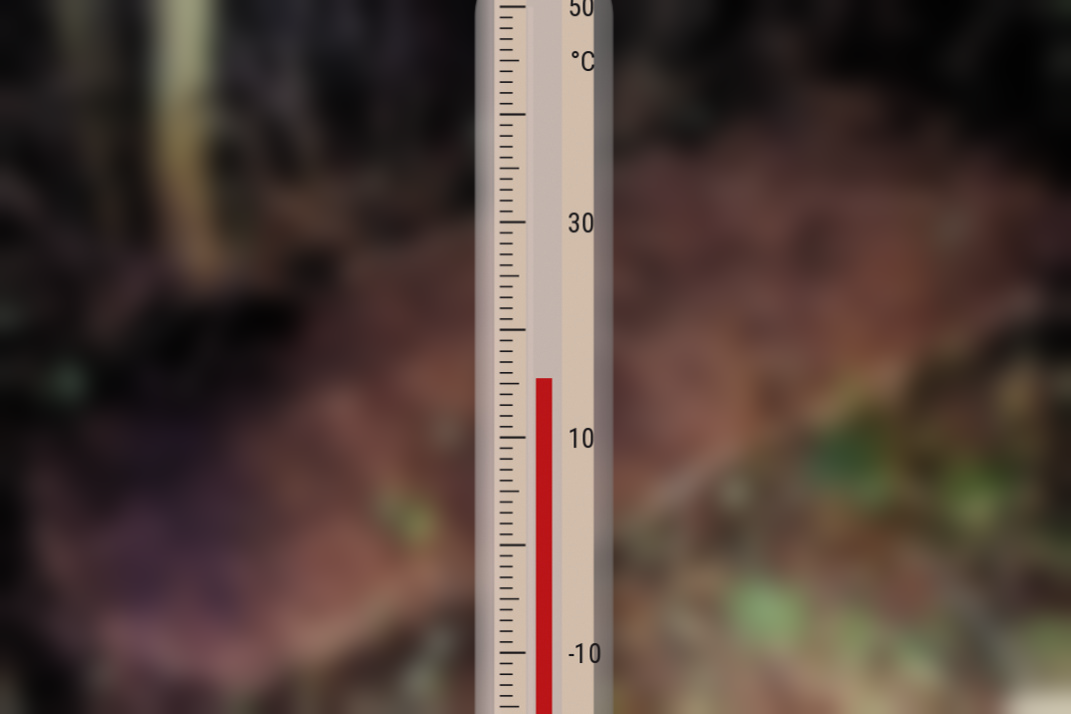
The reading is 15.5 °C
